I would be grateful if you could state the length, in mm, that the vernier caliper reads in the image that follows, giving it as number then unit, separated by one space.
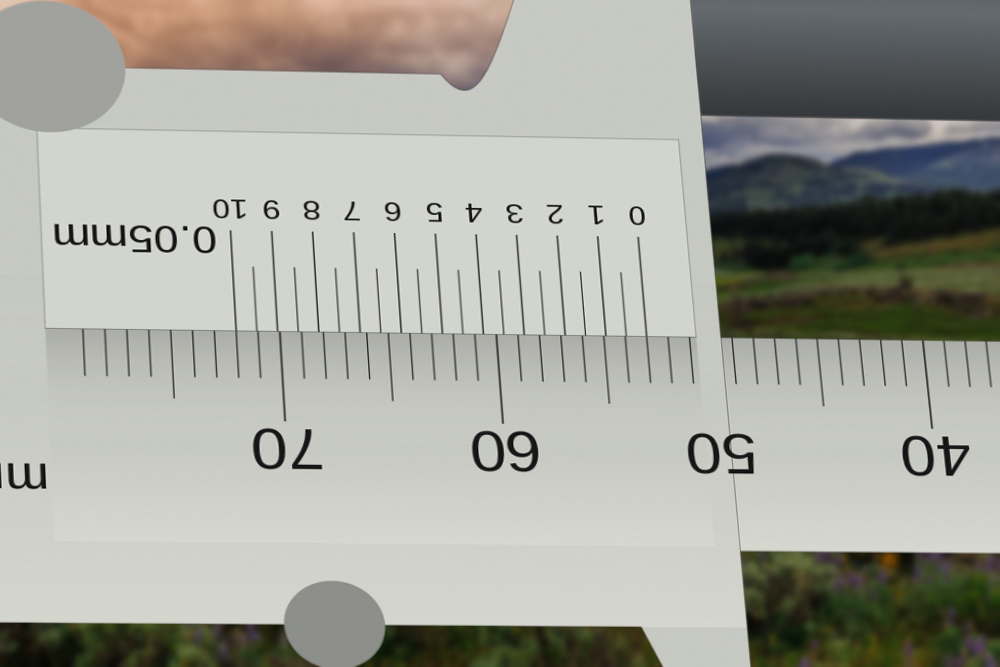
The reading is 53.0 mm
